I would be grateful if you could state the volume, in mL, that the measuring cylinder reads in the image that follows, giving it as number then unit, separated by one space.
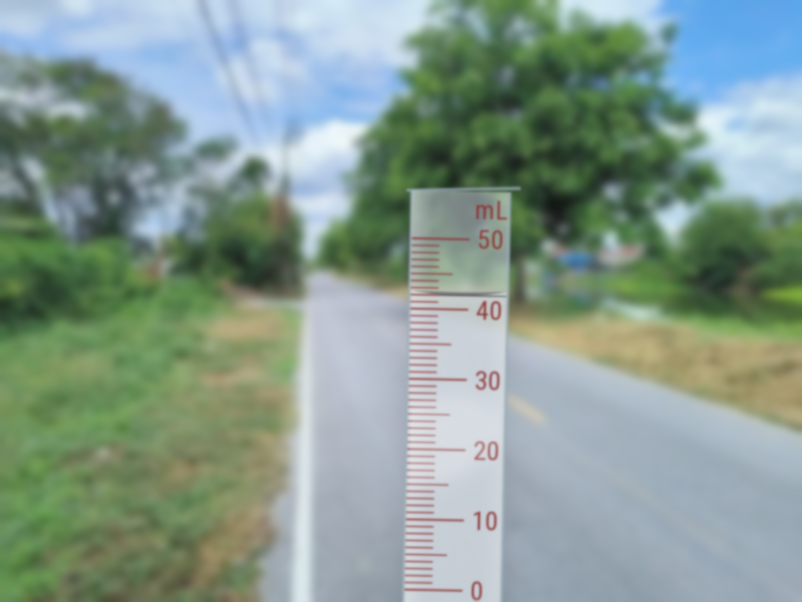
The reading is 42 mL
